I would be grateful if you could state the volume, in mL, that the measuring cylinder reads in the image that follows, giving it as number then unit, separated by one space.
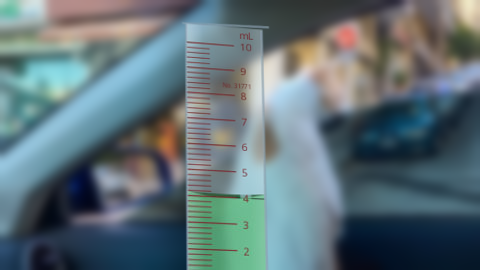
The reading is 4 mL
